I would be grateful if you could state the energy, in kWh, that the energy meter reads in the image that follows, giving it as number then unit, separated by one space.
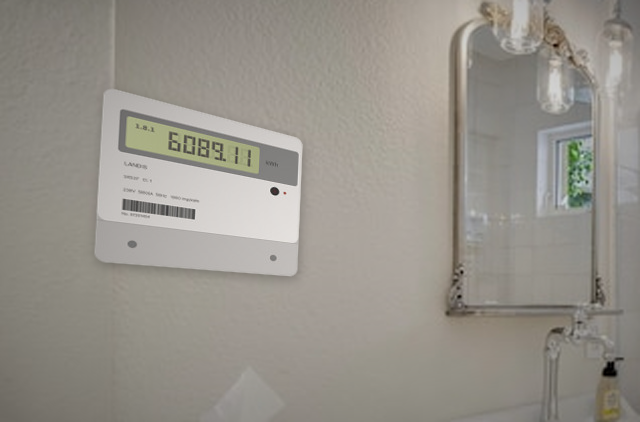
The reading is 6089.11 kWh
